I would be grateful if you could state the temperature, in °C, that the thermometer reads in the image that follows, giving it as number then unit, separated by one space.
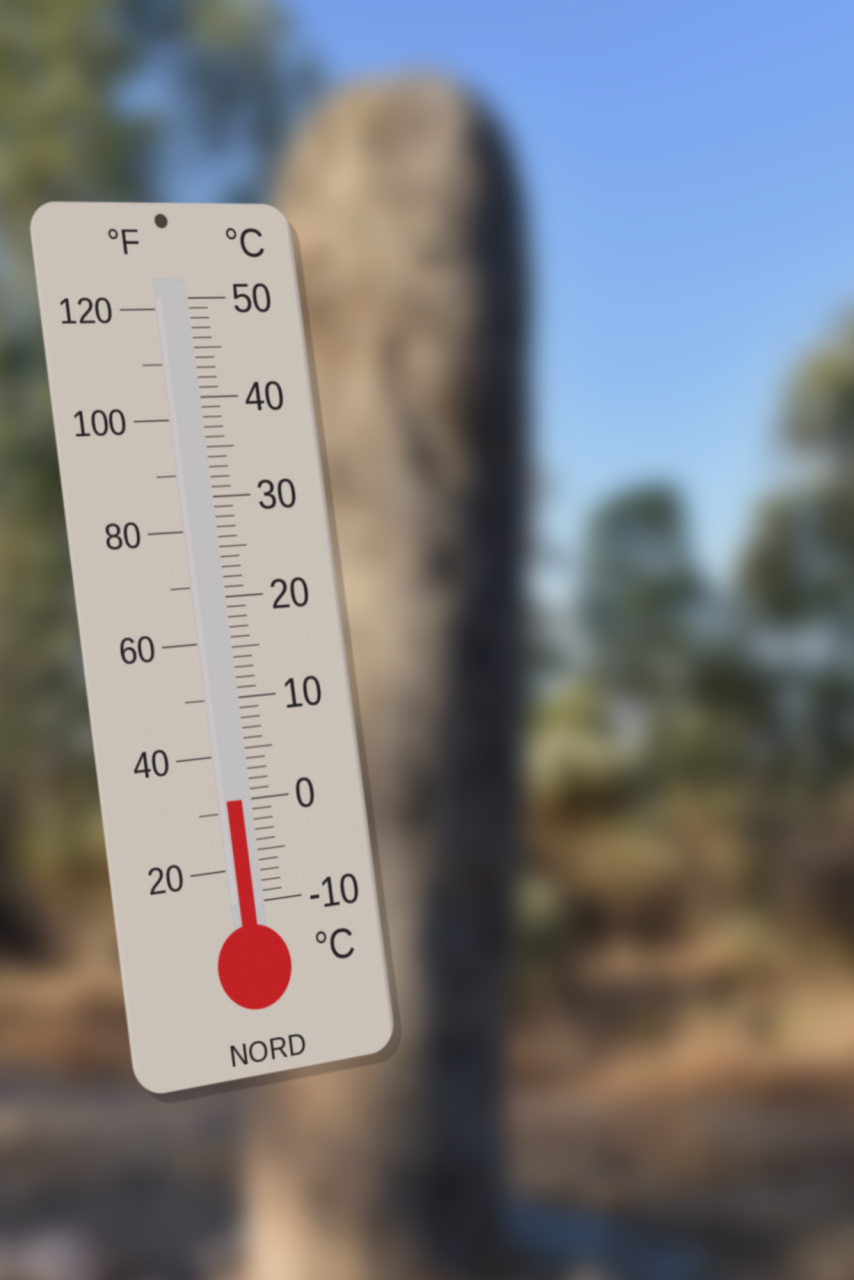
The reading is 0 °C
